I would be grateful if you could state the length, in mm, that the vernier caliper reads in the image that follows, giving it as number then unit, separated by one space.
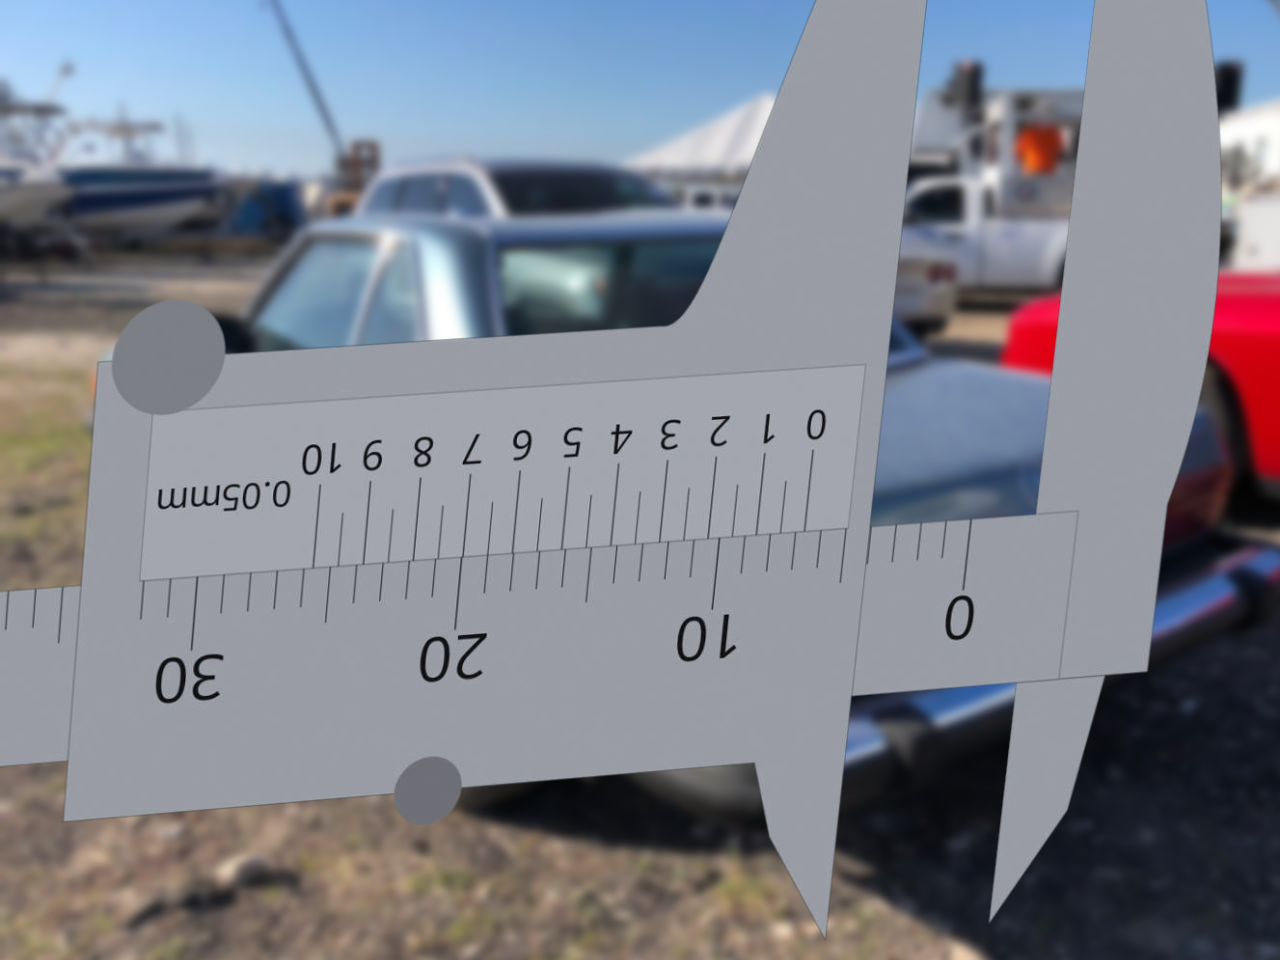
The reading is 6.65 mm
